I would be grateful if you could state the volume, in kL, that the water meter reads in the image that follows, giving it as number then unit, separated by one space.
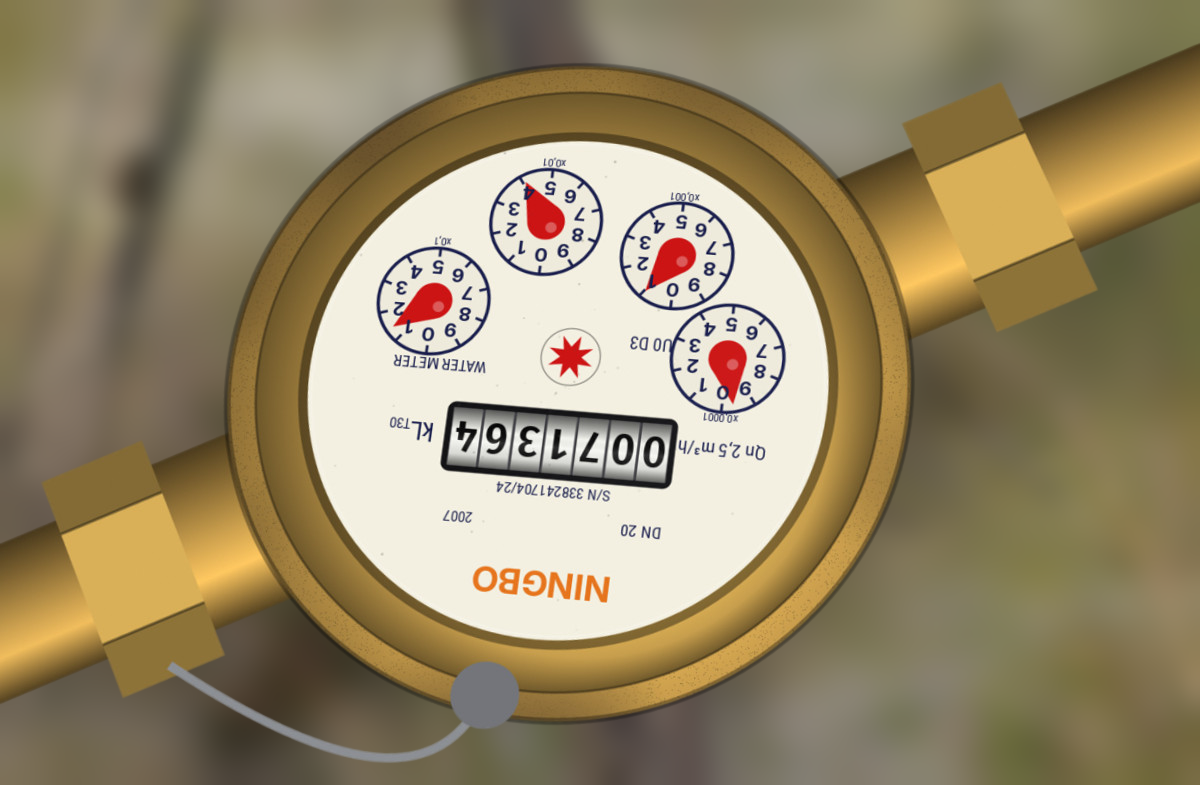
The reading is 71364.1409 kL
